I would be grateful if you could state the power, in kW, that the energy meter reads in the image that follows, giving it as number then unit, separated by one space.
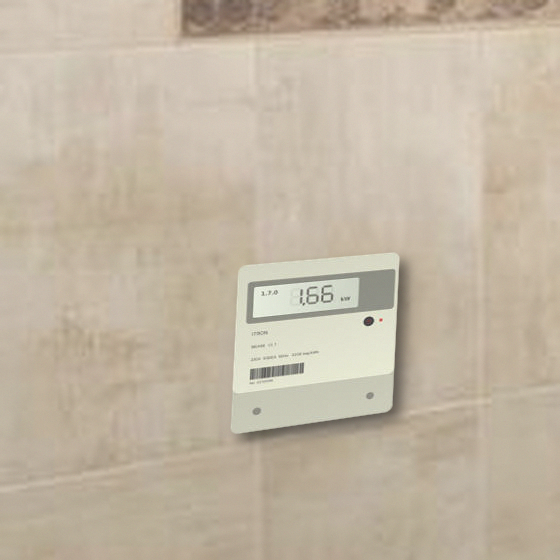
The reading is 1.66 kW
